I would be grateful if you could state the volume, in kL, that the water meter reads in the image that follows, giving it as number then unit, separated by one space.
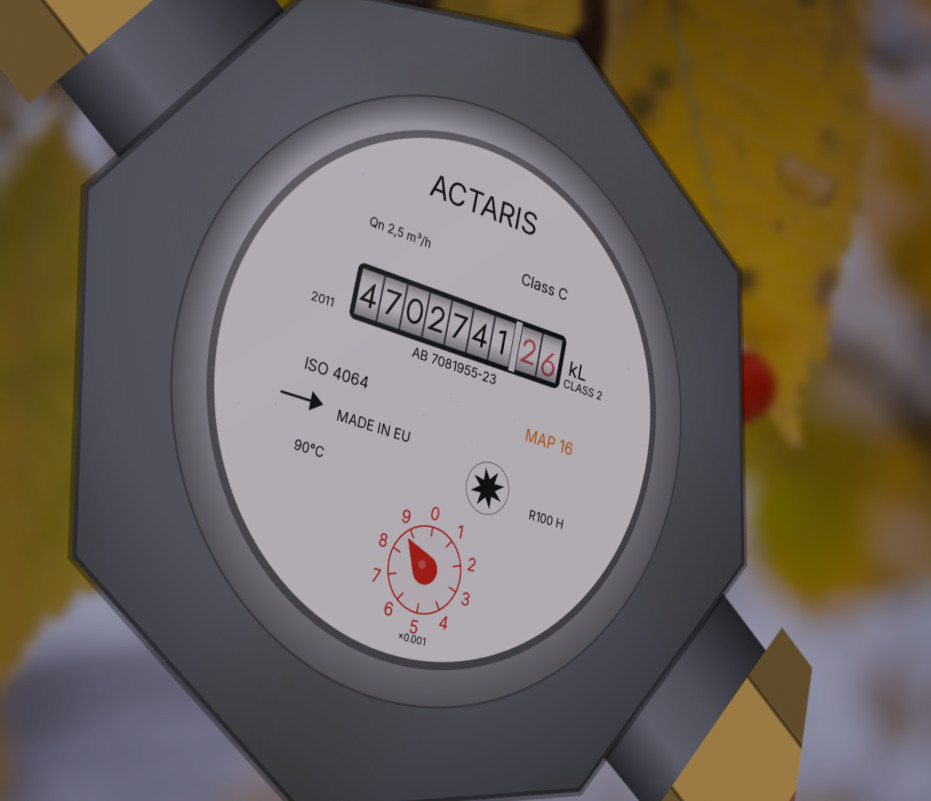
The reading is 4702741.258 kL
